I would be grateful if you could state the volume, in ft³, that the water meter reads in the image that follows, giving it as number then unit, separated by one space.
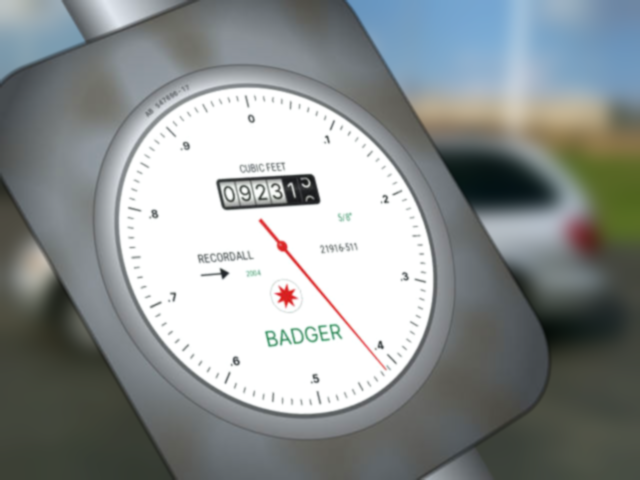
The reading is 92315.41 ft³
